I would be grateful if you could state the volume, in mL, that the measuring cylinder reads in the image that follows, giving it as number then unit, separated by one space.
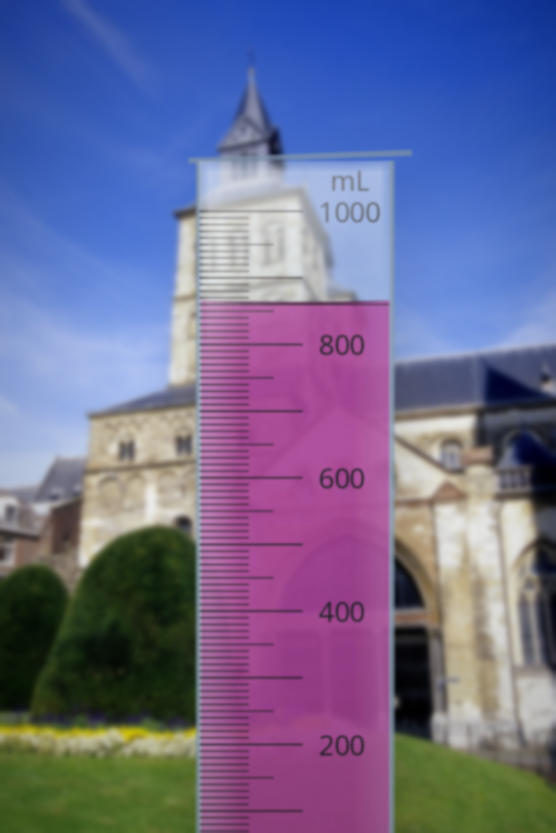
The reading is 860 mL
